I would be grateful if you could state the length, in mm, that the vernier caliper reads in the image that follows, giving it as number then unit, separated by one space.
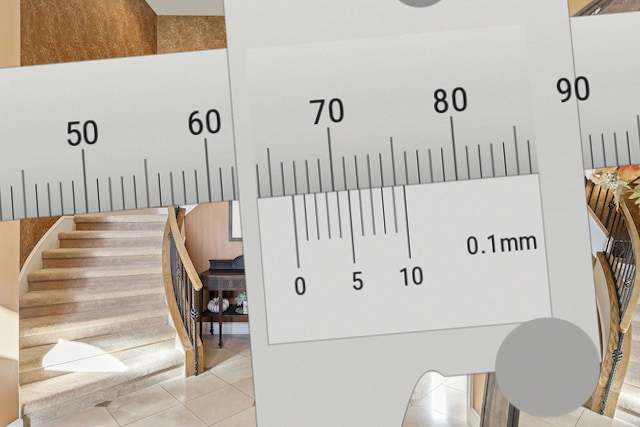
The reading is 66.7 mm
